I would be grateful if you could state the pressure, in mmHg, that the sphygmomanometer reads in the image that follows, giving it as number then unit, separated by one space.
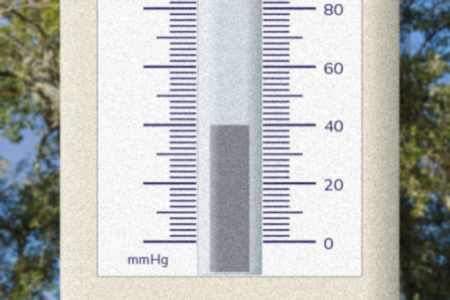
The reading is 40 mmHg
